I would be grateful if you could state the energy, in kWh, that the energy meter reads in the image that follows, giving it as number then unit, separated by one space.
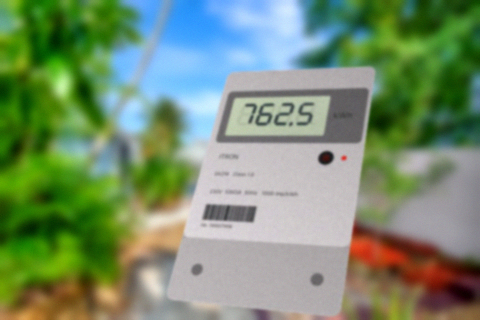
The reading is 762.5 kWh
